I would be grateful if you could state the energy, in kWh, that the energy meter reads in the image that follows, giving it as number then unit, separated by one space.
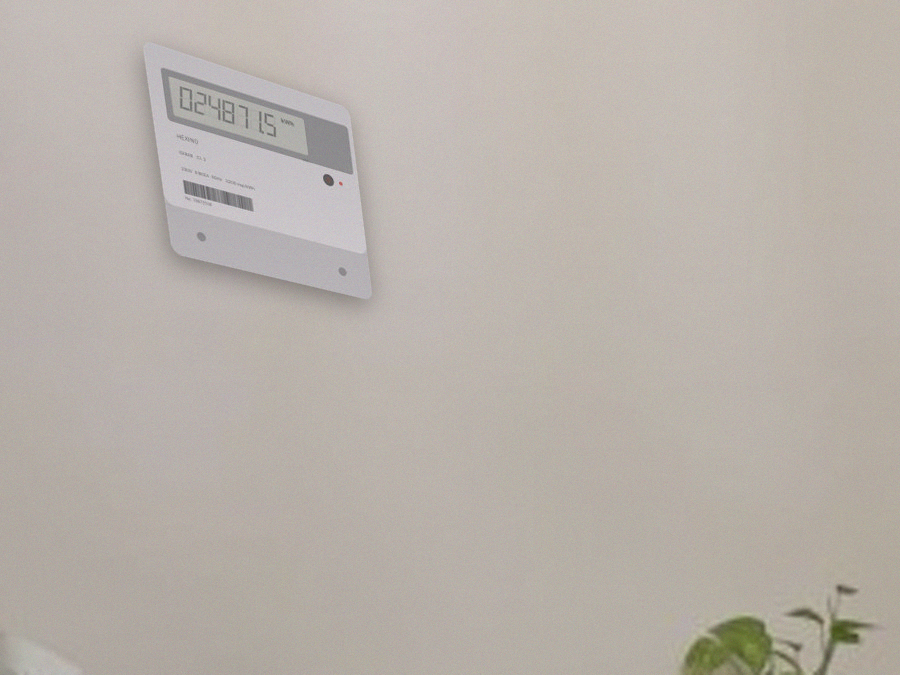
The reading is 24871.5 kWh
